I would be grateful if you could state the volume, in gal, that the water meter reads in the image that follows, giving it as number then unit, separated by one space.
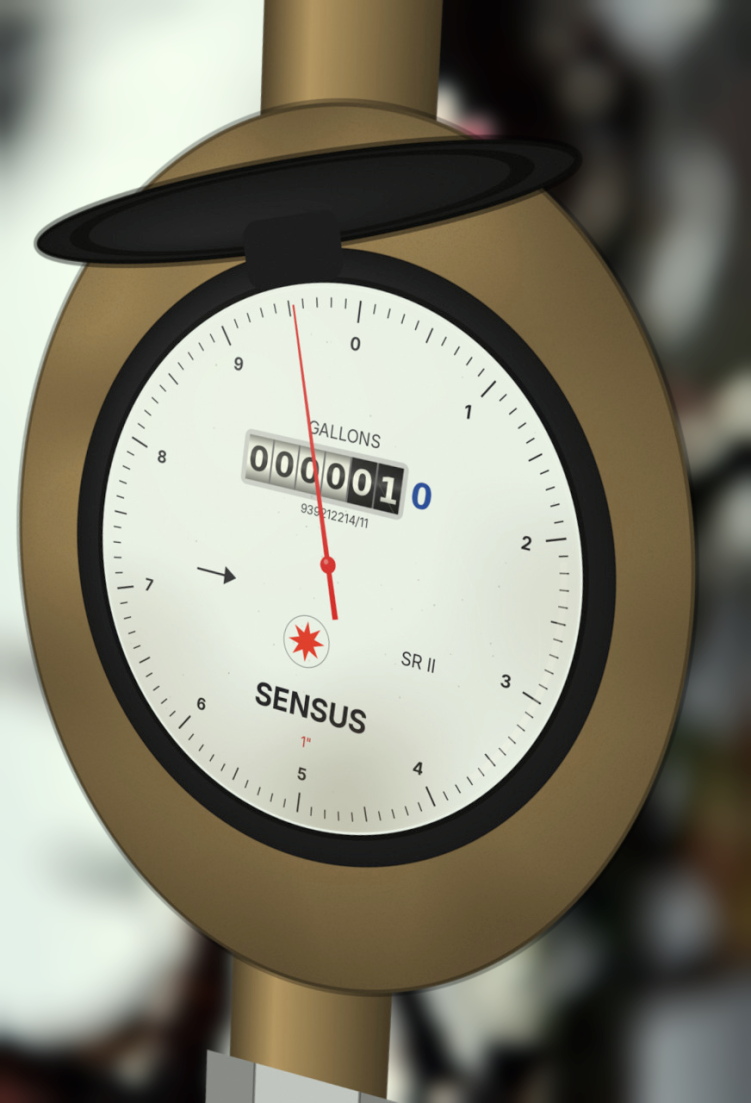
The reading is 9.5 gal
